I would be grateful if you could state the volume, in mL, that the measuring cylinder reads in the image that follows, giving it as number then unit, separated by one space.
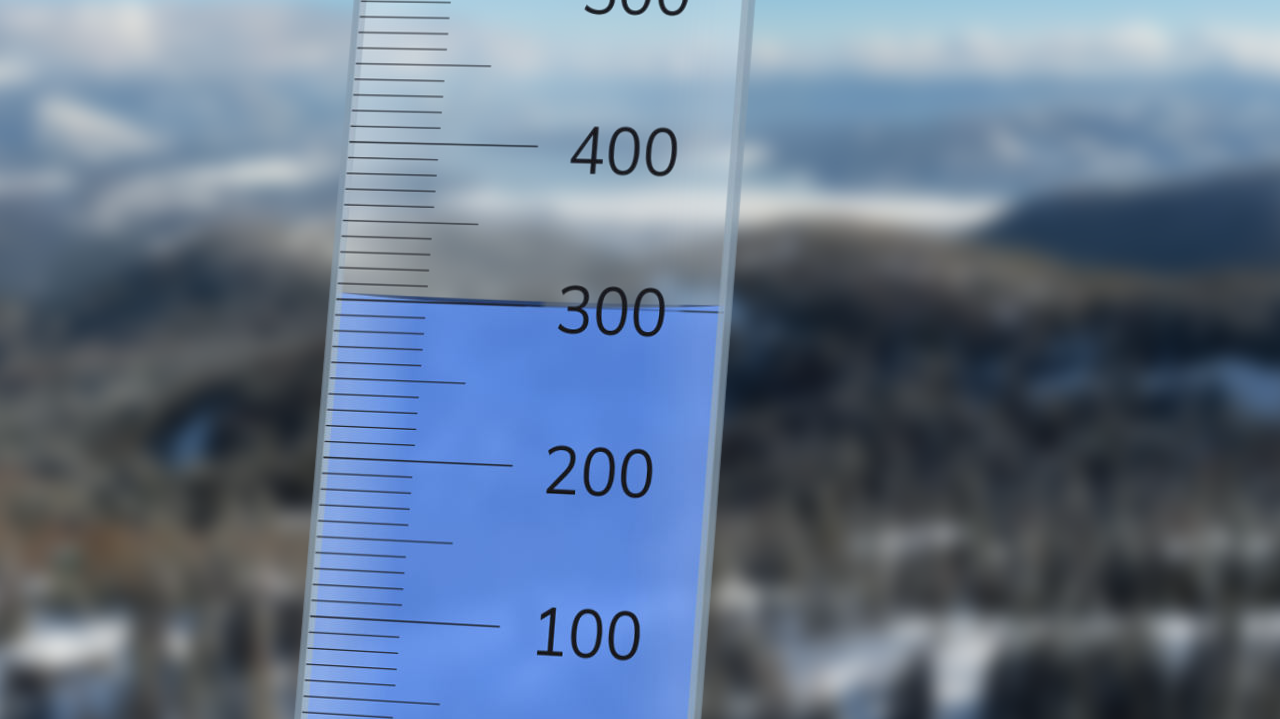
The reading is 300 mL
